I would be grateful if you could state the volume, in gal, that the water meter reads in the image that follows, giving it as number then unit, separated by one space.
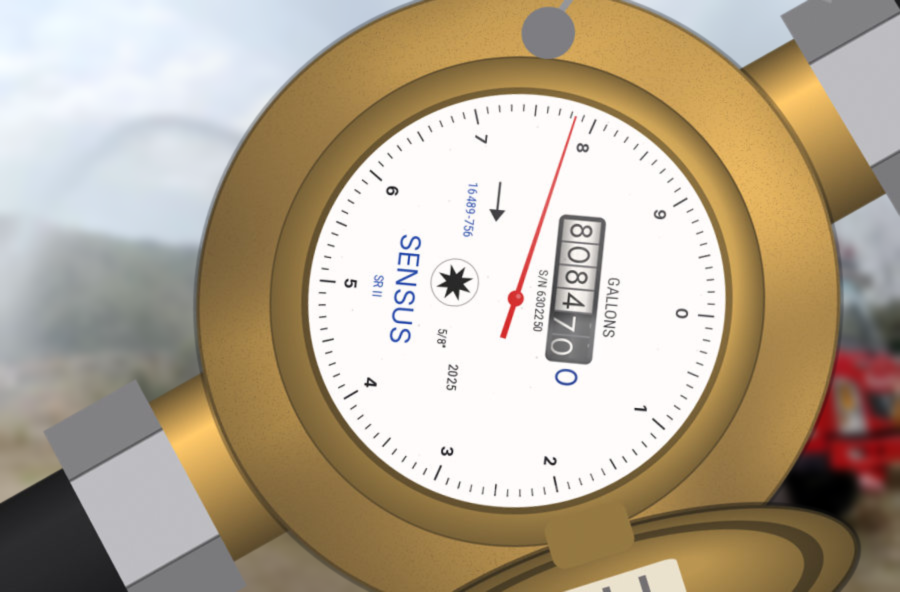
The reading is 8084697.8 gal
